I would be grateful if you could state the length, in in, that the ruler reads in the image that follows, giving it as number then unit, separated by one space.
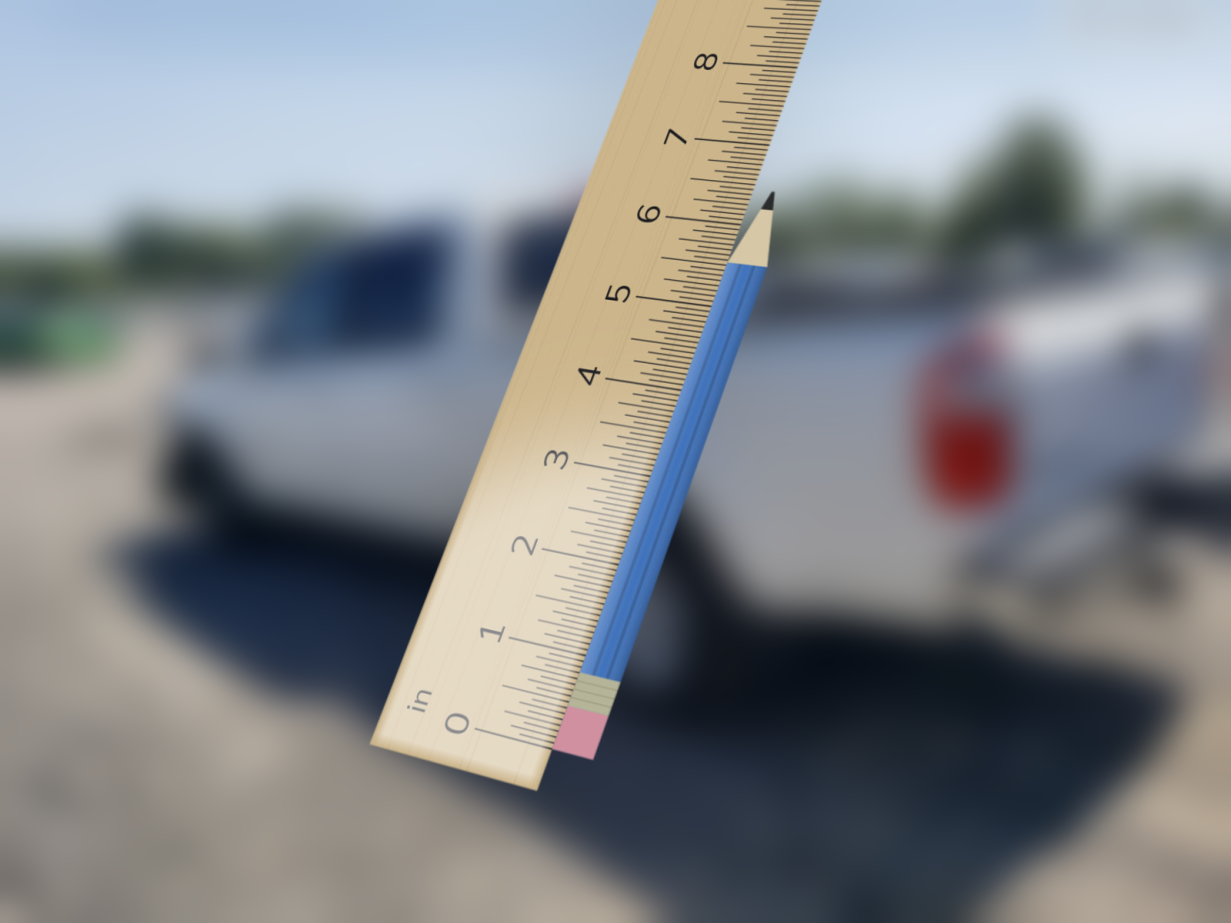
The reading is 6.4375 in
